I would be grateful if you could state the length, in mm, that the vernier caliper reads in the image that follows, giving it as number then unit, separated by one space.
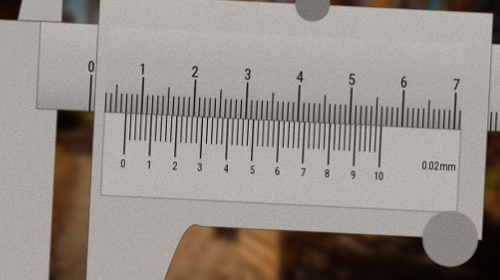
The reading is 7.0 mm
